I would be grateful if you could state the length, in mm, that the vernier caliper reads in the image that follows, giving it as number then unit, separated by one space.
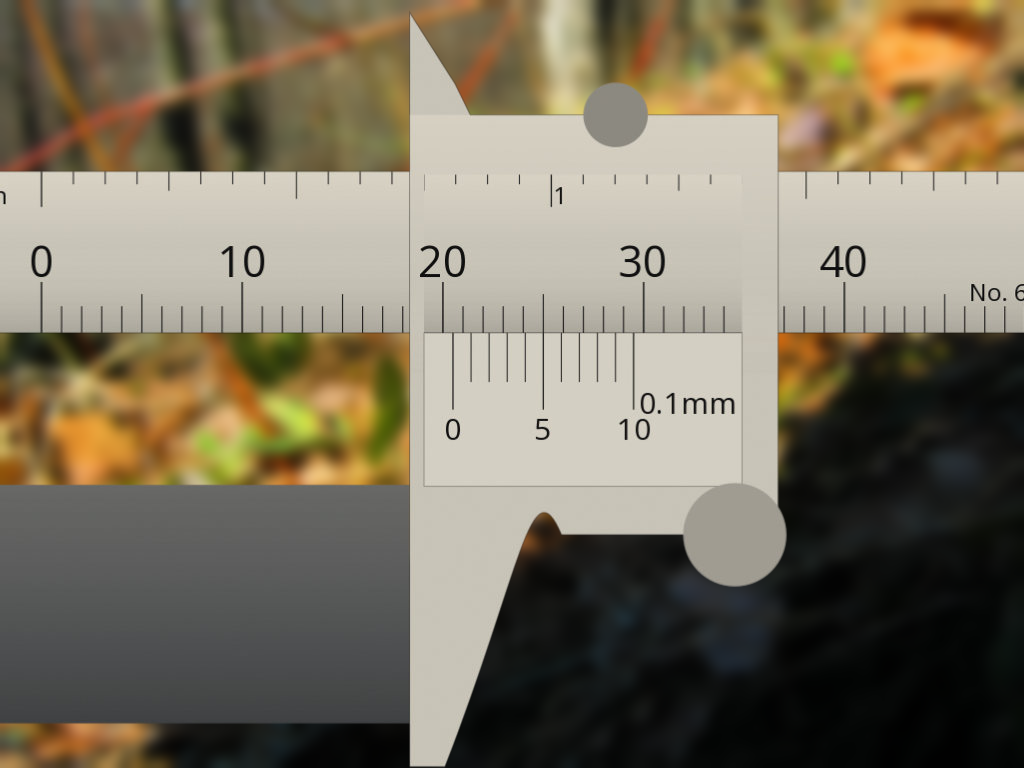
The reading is 20.5 mm
